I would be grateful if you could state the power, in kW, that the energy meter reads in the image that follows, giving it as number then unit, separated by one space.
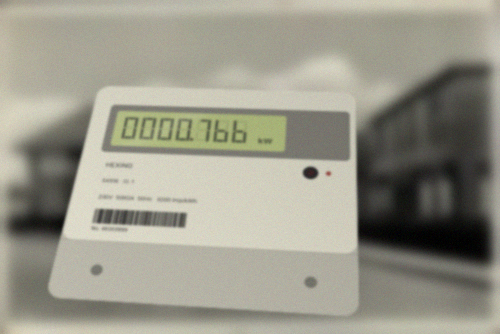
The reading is 0.766 kW
